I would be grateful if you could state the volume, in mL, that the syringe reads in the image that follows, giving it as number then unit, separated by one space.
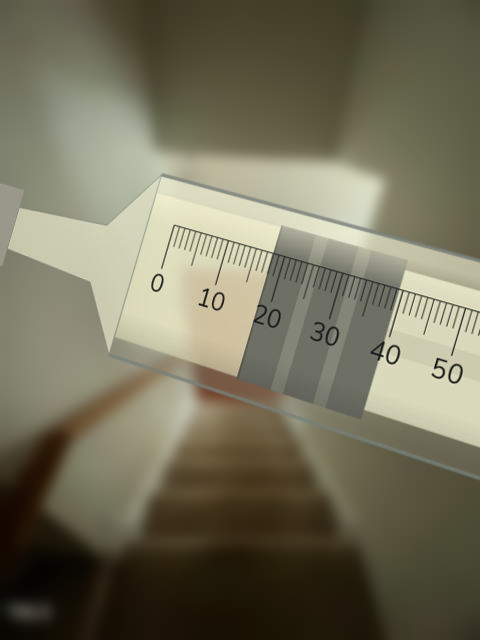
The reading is 18 mL
